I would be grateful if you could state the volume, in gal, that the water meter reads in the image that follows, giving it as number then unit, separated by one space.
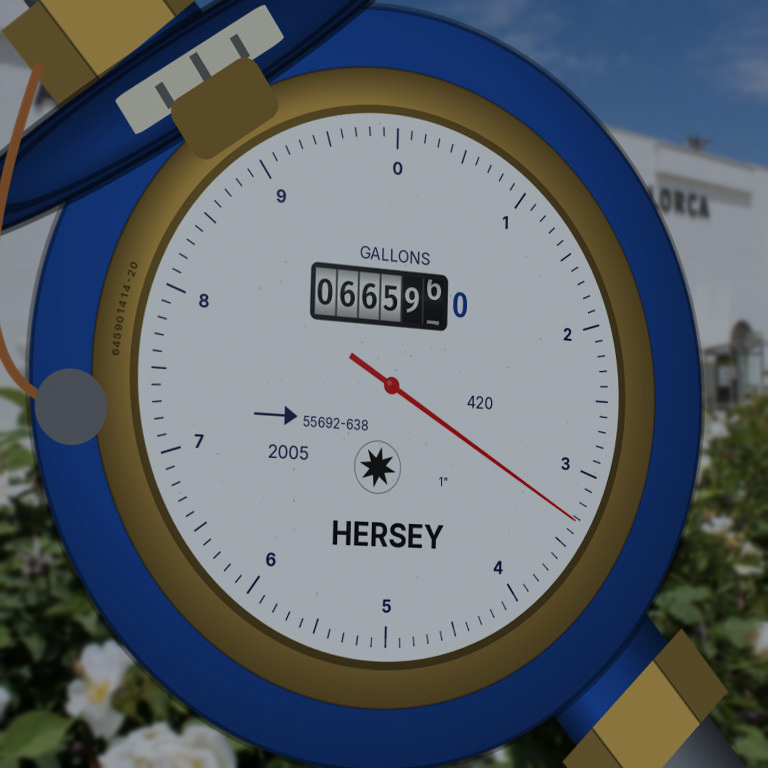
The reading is 665963.3 gal
